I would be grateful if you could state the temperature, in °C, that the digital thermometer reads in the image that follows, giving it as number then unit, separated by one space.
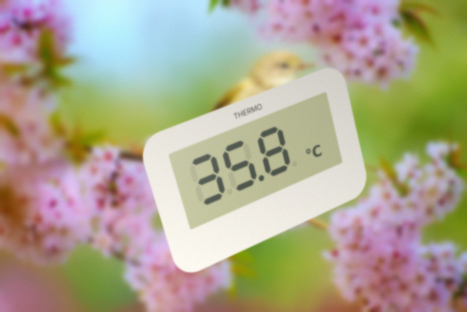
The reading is 35.8 °C
